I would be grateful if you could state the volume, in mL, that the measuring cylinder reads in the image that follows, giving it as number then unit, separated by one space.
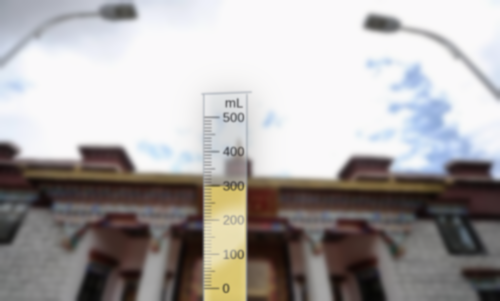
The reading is 300 mL
